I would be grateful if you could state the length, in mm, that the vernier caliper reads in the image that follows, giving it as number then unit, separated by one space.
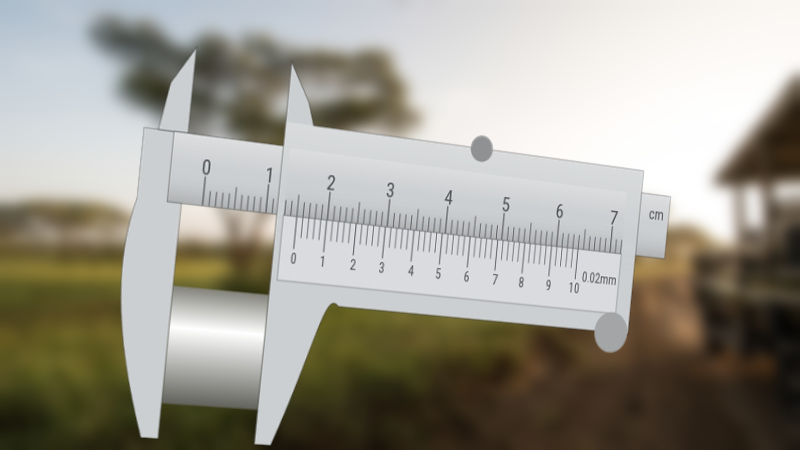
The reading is 15.0 mm
